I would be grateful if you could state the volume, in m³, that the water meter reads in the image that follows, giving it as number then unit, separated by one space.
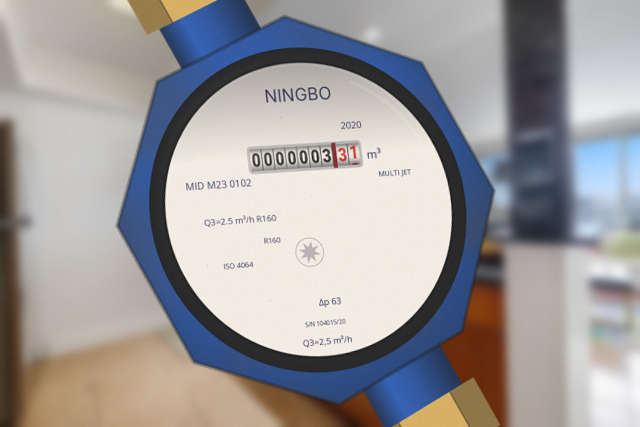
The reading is 3.31 m³
